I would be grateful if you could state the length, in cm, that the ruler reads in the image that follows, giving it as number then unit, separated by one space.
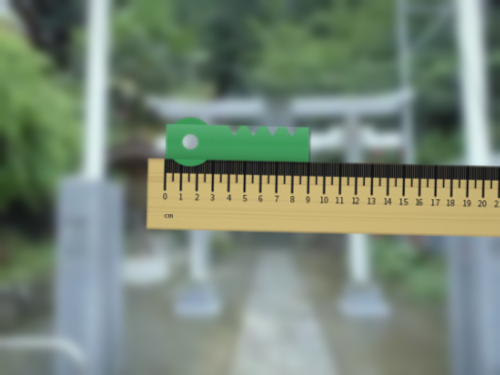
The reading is 9 cm
